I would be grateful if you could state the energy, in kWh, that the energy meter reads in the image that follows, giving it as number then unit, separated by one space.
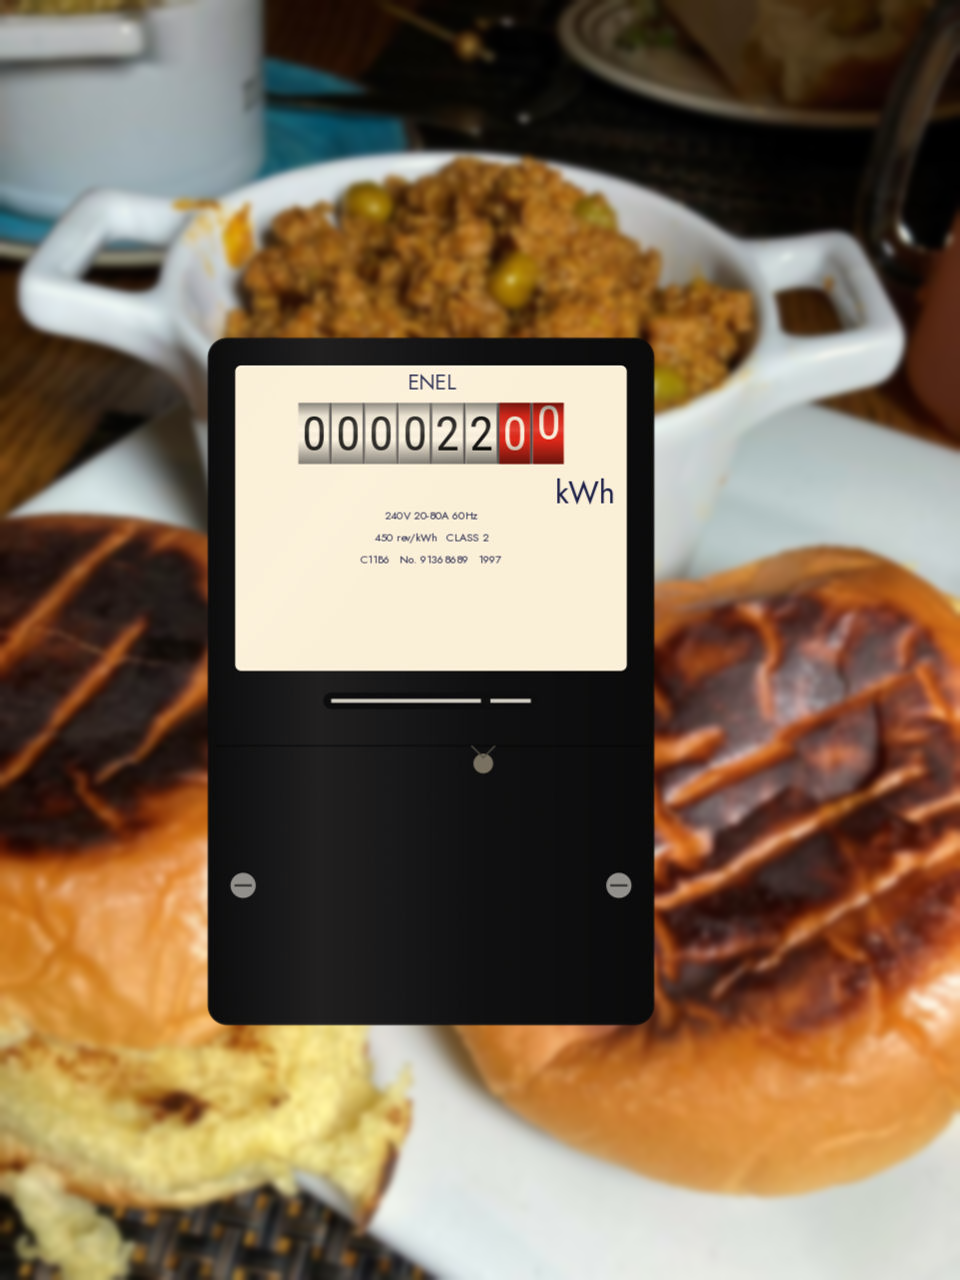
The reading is 22.00 kWh
